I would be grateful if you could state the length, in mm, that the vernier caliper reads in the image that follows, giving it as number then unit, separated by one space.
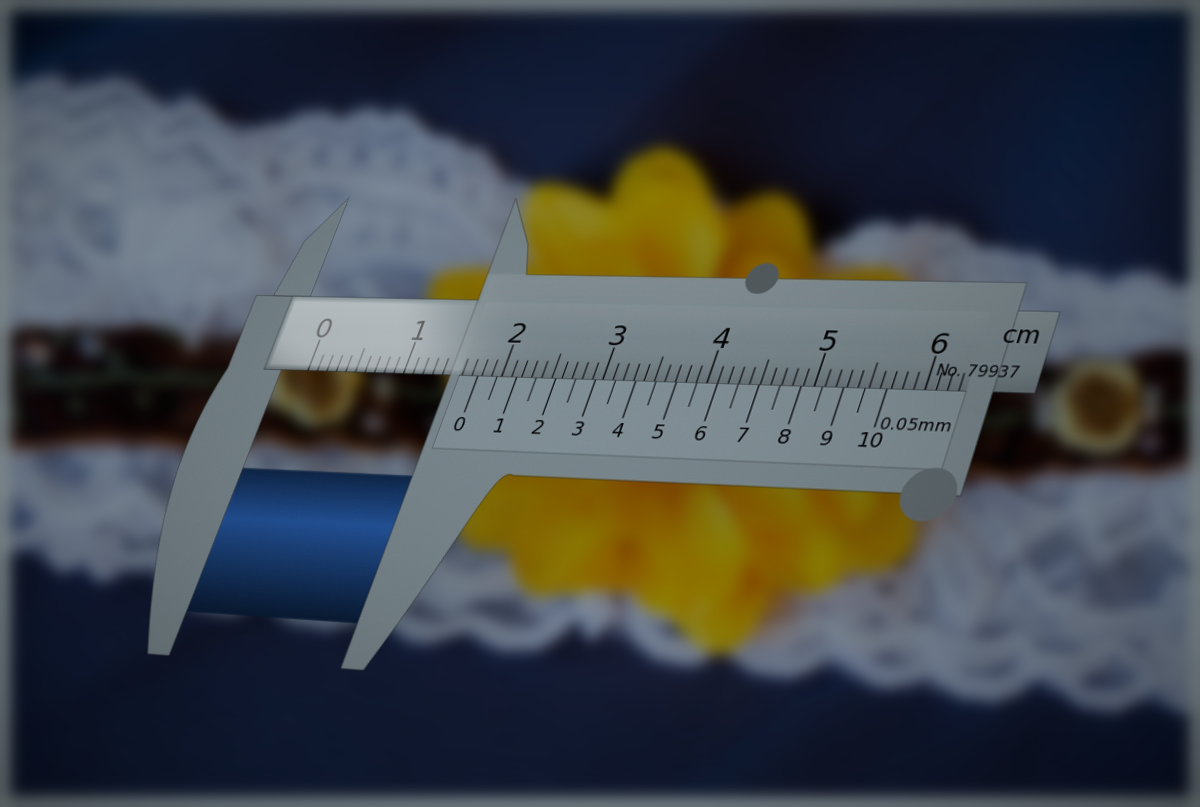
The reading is 17.6 mm
